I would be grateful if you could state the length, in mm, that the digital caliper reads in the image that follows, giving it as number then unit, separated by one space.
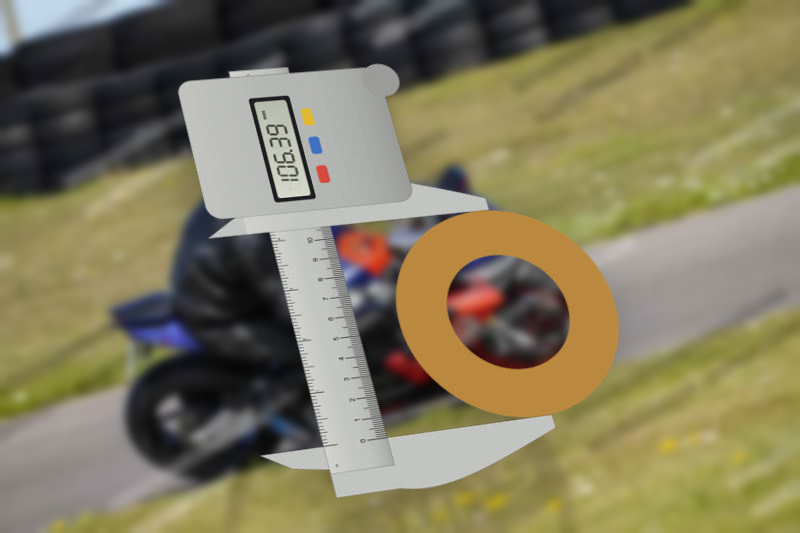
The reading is 106.39 mm
